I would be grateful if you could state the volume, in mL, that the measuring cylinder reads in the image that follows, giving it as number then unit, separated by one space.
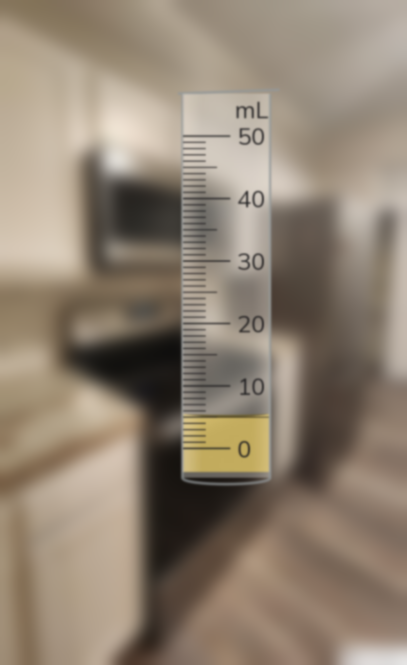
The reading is 5 mL
